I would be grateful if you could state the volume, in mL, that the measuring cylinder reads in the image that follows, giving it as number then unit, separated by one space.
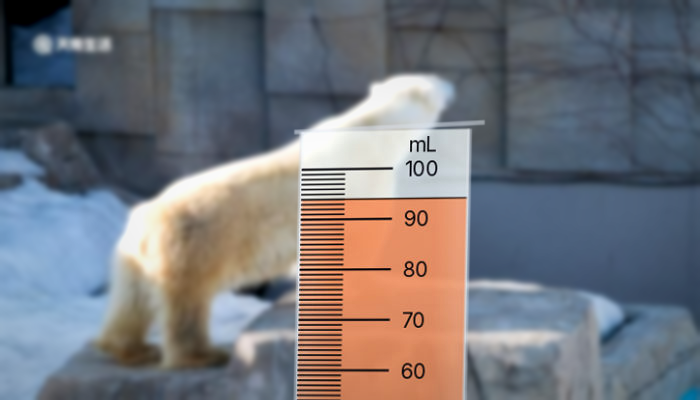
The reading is 94 mL
